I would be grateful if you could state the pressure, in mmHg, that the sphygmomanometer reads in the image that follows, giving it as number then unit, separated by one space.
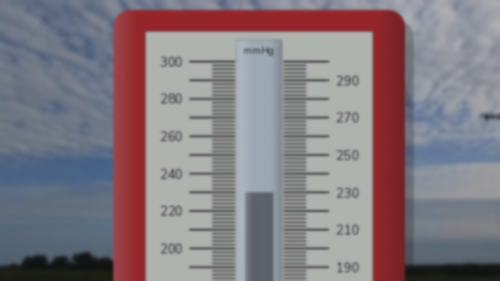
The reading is 230 mmHg
